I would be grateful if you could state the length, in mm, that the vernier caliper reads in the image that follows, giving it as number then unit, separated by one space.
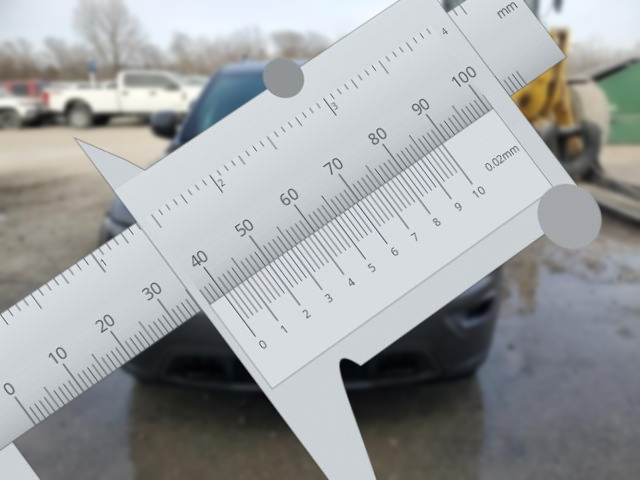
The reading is 40.0 mm
